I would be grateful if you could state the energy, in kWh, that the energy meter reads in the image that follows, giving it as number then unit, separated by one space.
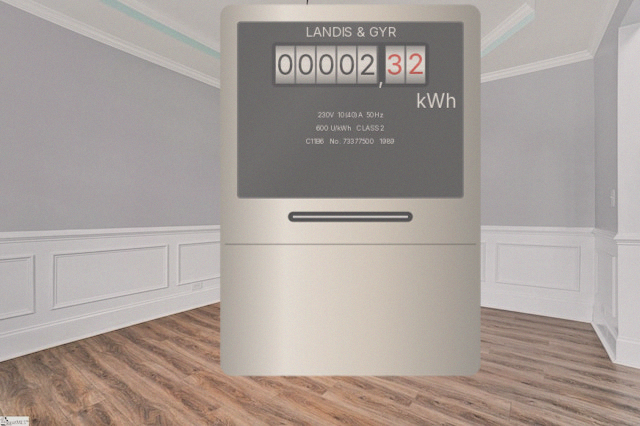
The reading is 2.32 kWh
